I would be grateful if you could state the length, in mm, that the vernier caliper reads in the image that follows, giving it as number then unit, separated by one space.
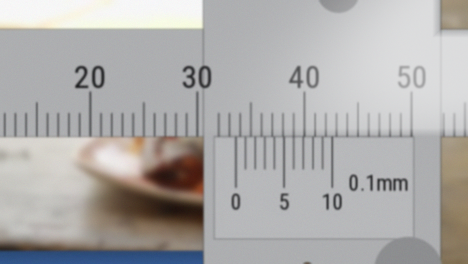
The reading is 33.6 mm
